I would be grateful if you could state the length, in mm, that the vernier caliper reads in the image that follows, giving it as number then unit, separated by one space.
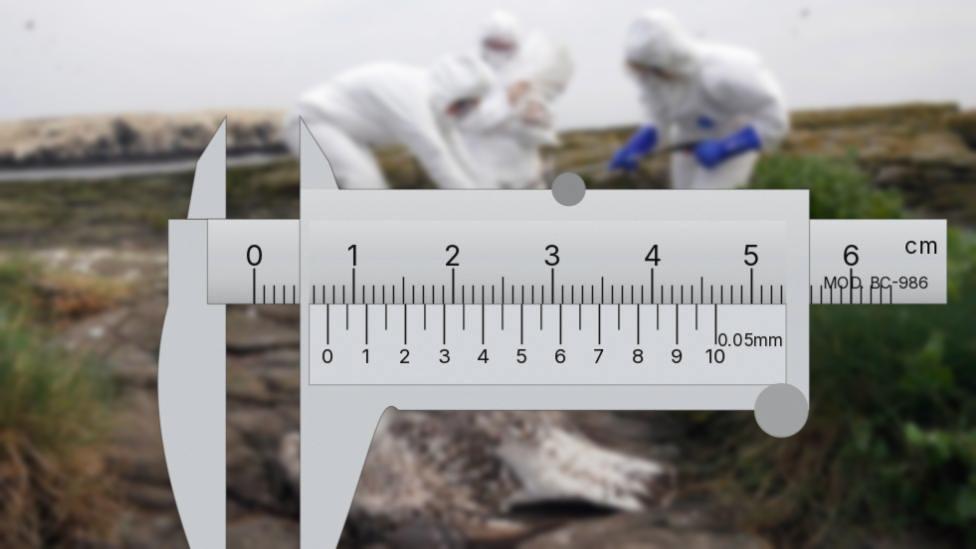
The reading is 7.4 mm
